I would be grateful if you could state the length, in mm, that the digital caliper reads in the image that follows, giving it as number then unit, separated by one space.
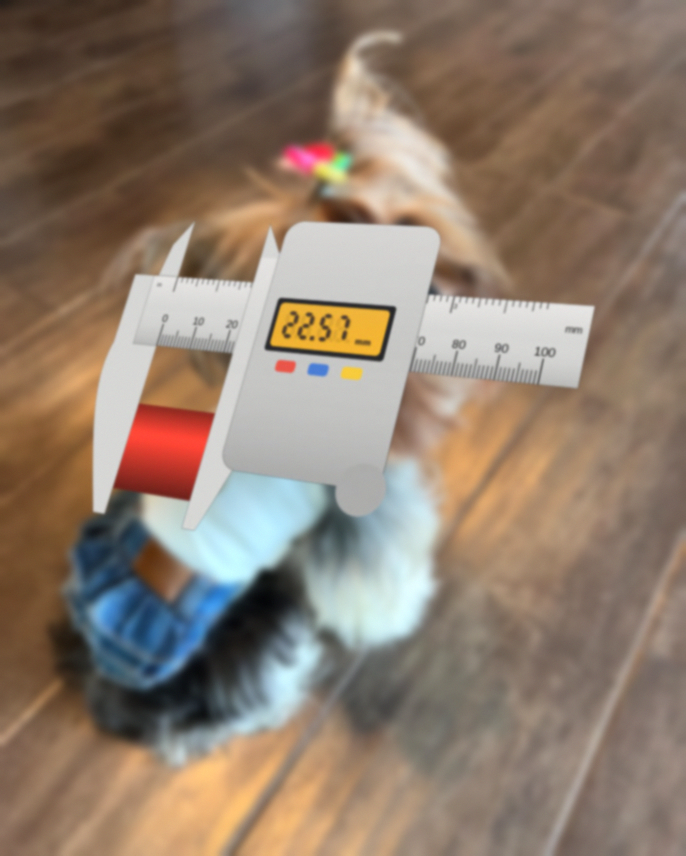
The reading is 22.57 mm
